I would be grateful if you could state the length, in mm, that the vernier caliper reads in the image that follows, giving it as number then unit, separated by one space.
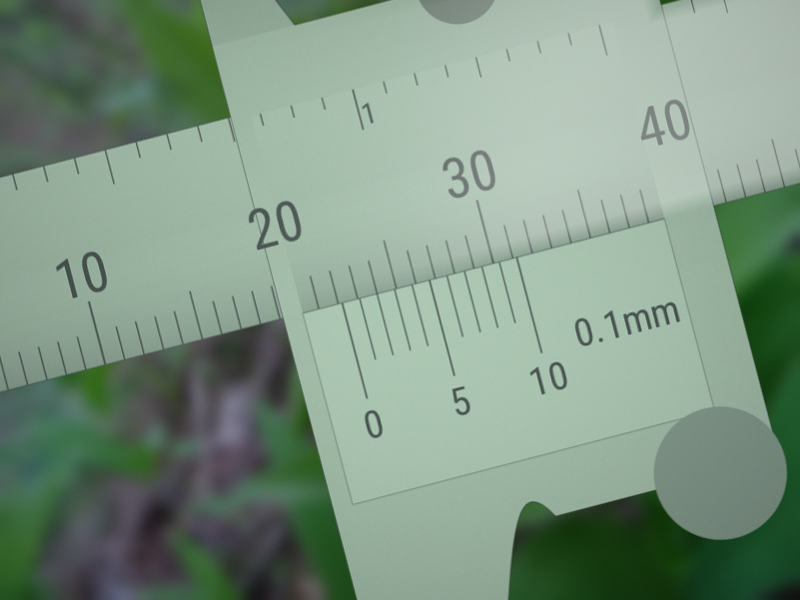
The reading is 22.2 mm
